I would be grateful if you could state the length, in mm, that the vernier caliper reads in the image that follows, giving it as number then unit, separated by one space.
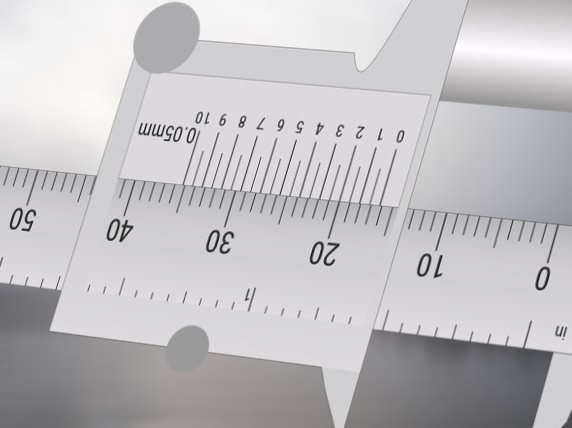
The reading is 16.2 mm
